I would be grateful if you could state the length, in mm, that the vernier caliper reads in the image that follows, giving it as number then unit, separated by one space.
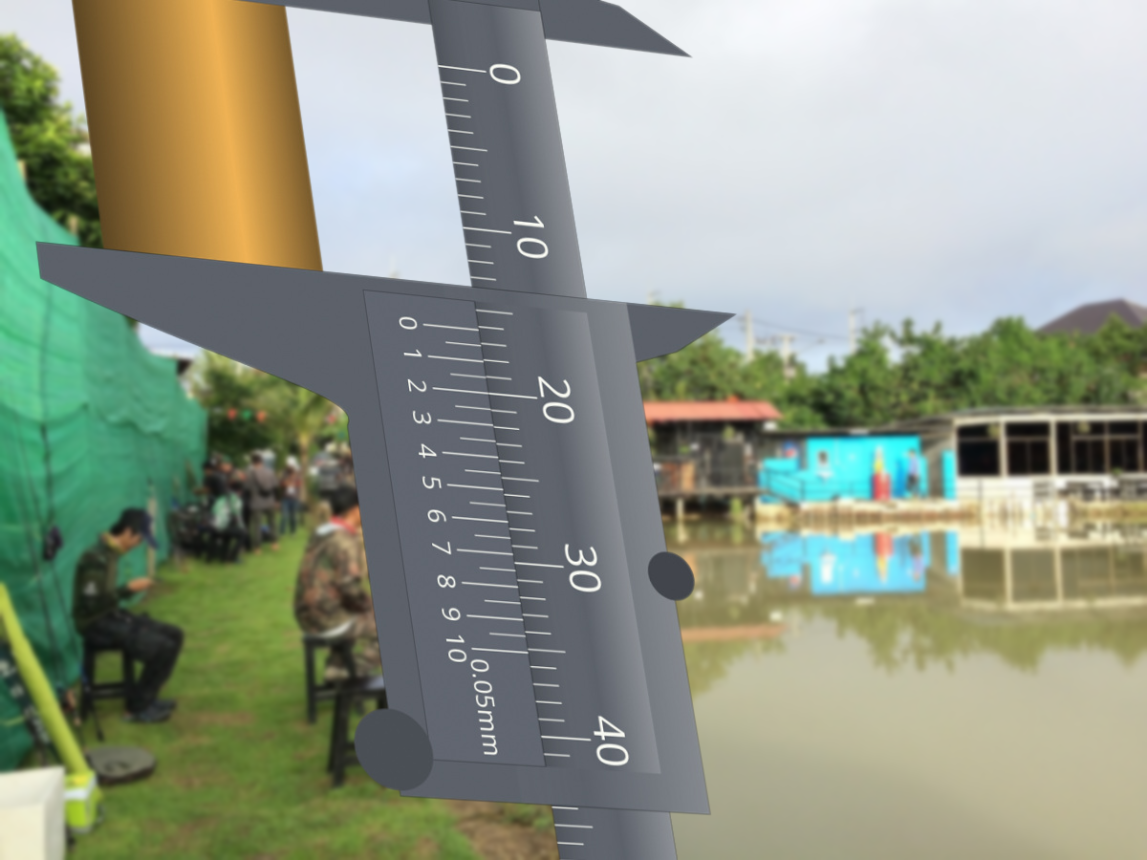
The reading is 16.2 mm
